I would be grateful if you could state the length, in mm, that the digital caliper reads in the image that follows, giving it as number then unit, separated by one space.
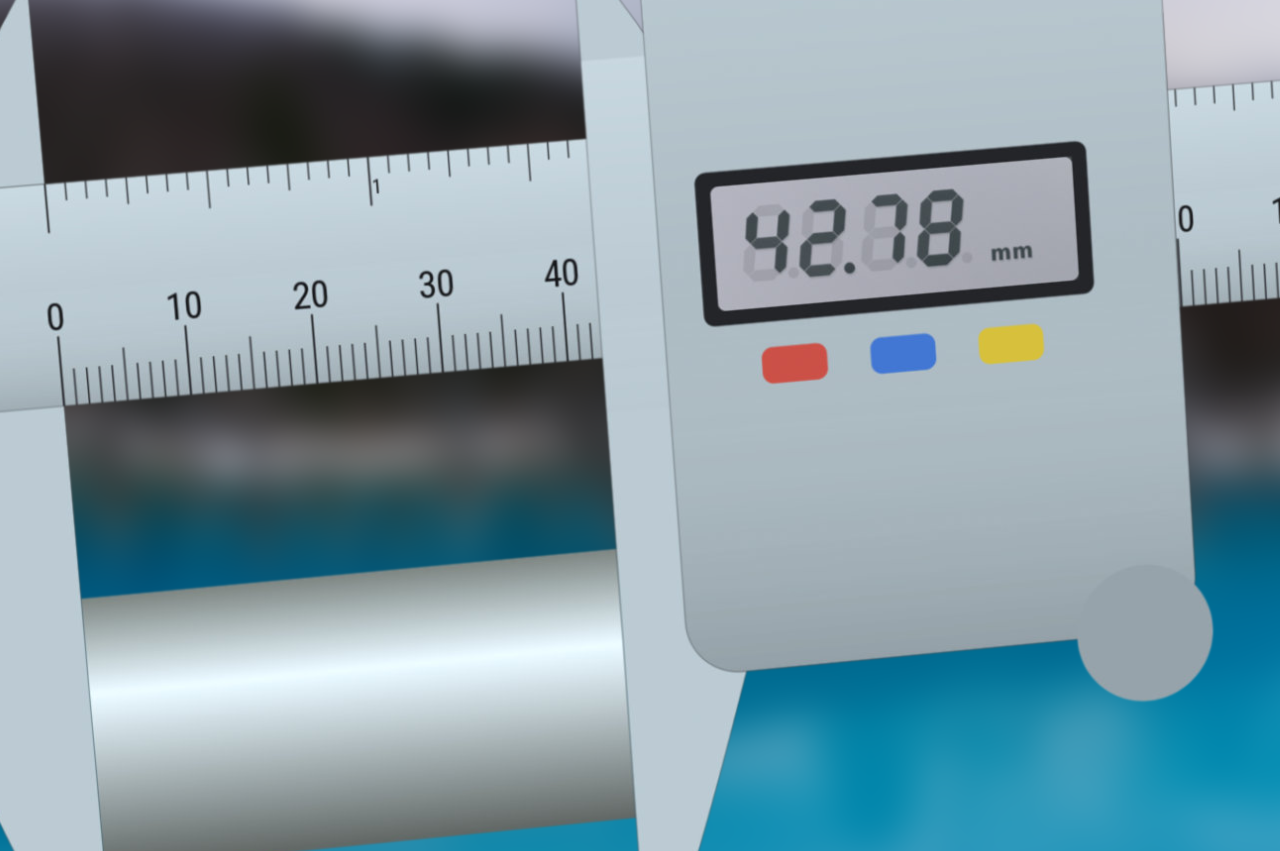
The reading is 42.78 mm
